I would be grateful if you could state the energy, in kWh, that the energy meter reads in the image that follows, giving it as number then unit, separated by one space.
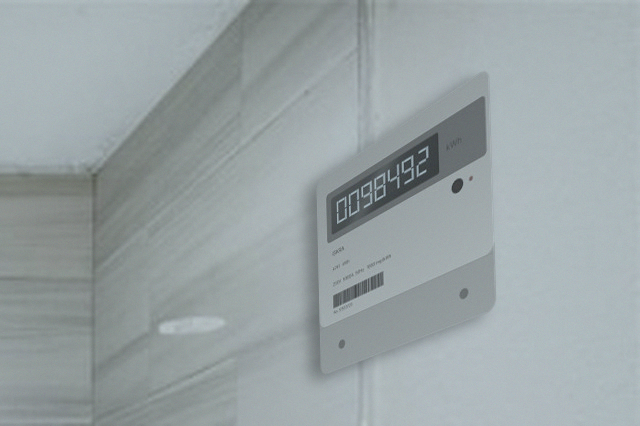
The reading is 98492 kWh
